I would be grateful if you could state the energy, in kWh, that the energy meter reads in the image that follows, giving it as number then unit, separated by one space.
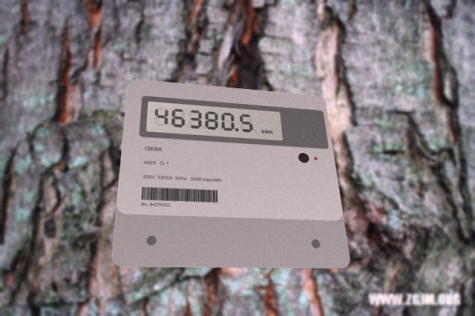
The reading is 46380.5 kWh
